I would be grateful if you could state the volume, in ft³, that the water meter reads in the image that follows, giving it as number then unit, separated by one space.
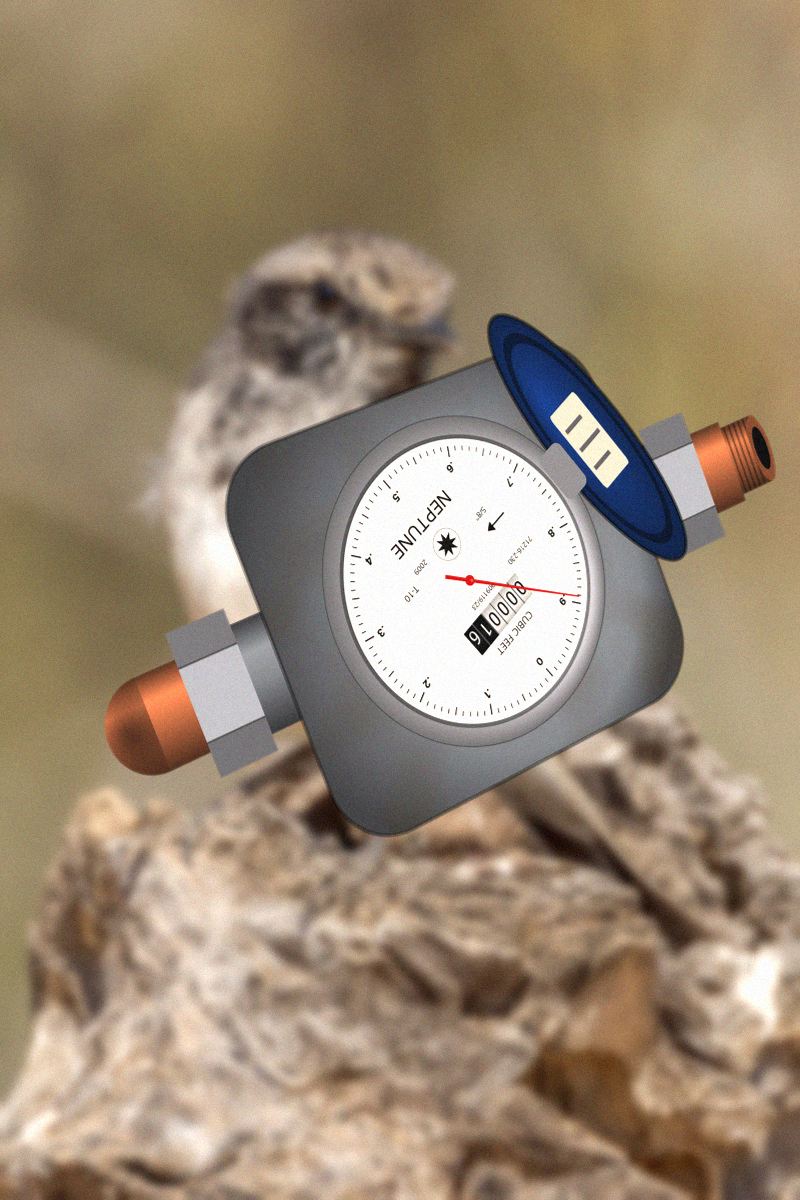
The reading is 15.89 ft³
